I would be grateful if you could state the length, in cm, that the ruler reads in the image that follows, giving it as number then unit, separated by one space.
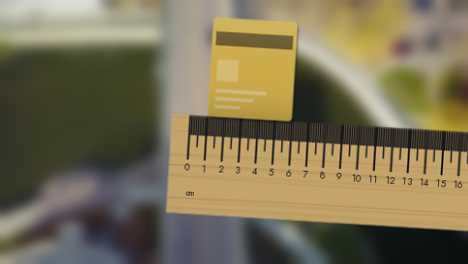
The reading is 5 cm
